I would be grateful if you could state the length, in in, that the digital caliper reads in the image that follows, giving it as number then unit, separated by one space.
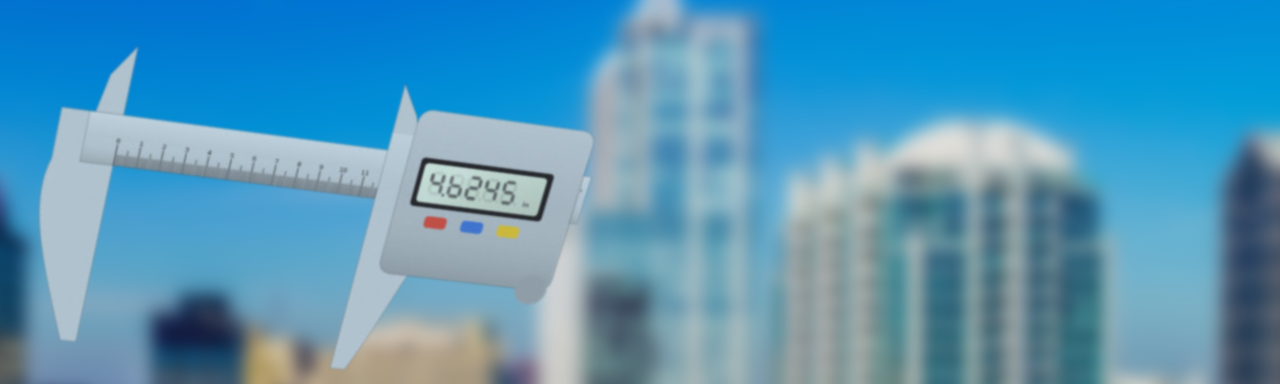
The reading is 4.6245 in
